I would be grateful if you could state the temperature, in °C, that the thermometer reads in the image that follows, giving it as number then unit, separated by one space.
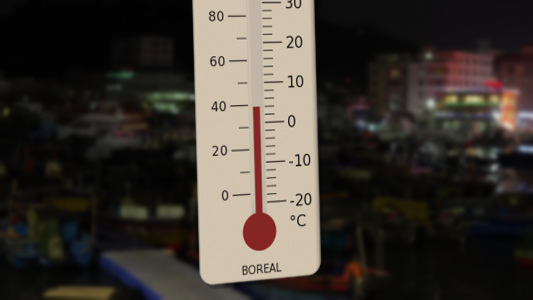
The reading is 4 °C
